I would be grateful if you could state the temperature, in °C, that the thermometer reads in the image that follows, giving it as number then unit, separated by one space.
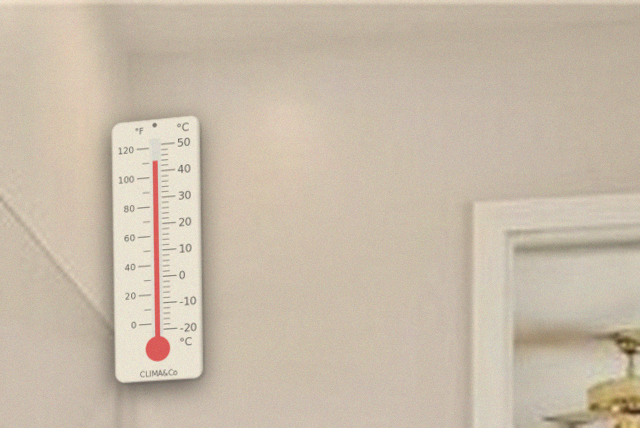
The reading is 44 °C
